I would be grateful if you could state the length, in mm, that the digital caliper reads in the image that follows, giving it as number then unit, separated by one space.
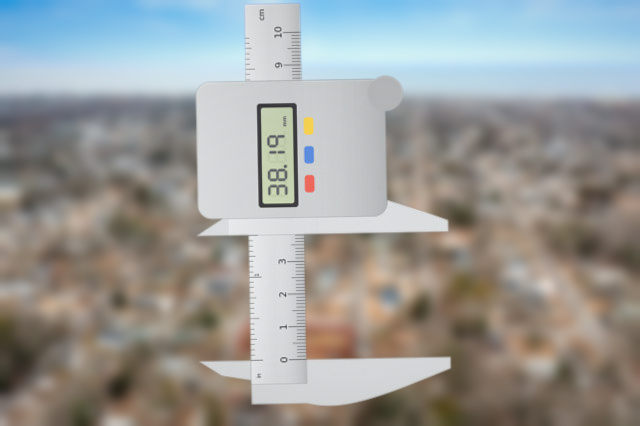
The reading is 38.19 mm
